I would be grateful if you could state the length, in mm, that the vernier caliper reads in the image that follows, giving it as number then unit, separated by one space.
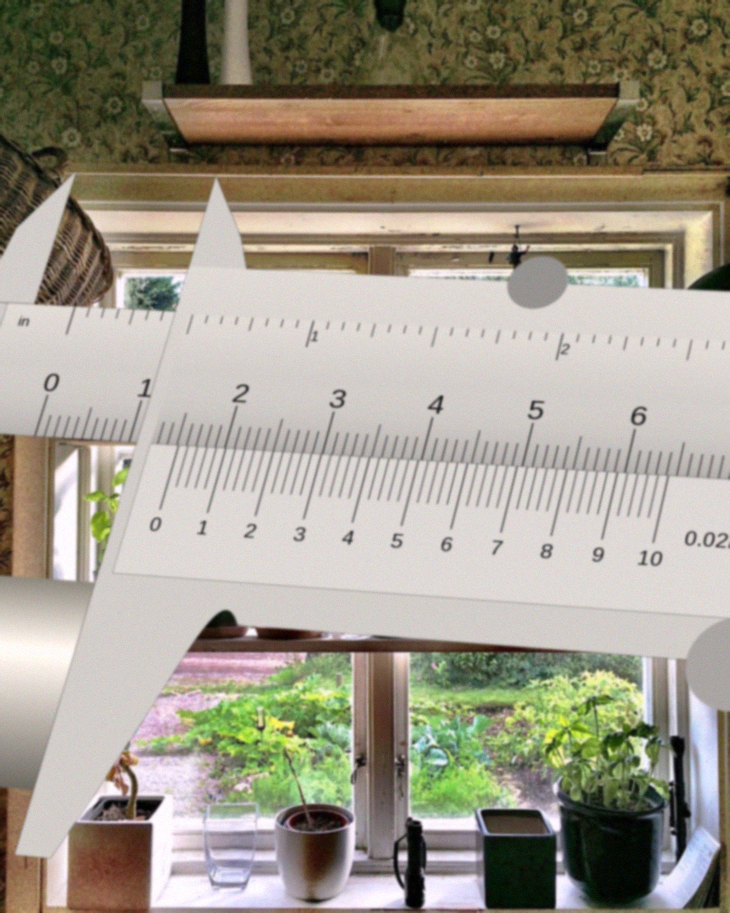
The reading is 15.2 mm
